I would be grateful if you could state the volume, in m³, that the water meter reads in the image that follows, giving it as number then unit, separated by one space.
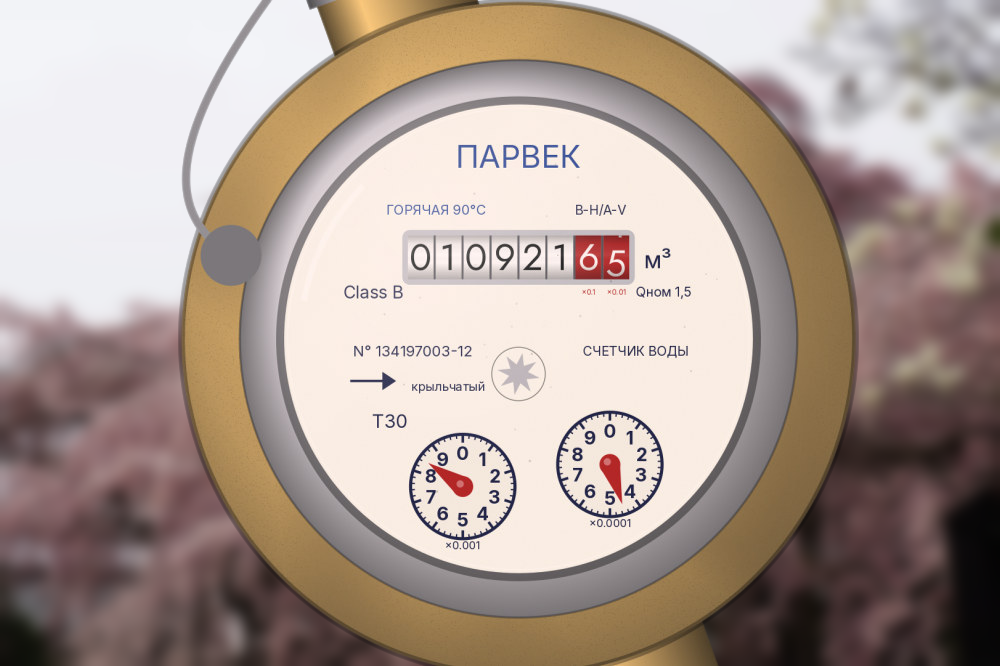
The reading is 10921.6484 m³
